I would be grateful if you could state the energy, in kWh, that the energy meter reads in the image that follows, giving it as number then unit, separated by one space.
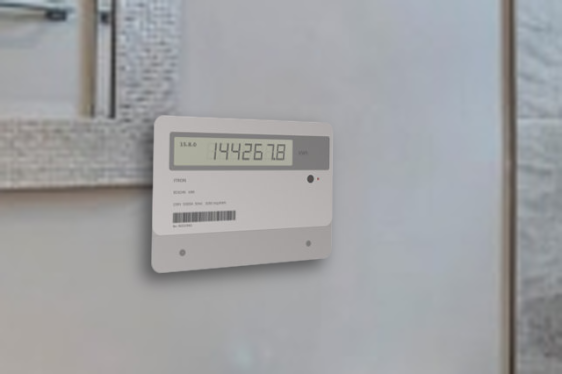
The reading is 144267.8 kWh
